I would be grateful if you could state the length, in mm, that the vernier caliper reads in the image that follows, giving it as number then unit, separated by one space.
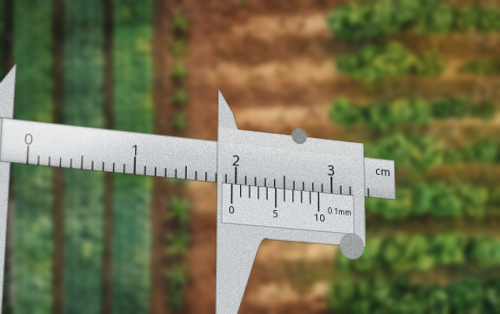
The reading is 19.6 mm
